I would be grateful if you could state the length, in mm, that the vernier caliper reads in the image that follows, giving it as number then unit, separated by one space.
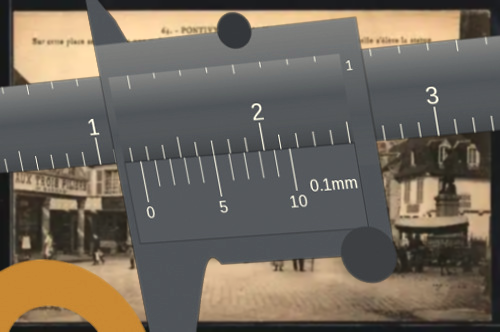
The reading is 12.5 mm
